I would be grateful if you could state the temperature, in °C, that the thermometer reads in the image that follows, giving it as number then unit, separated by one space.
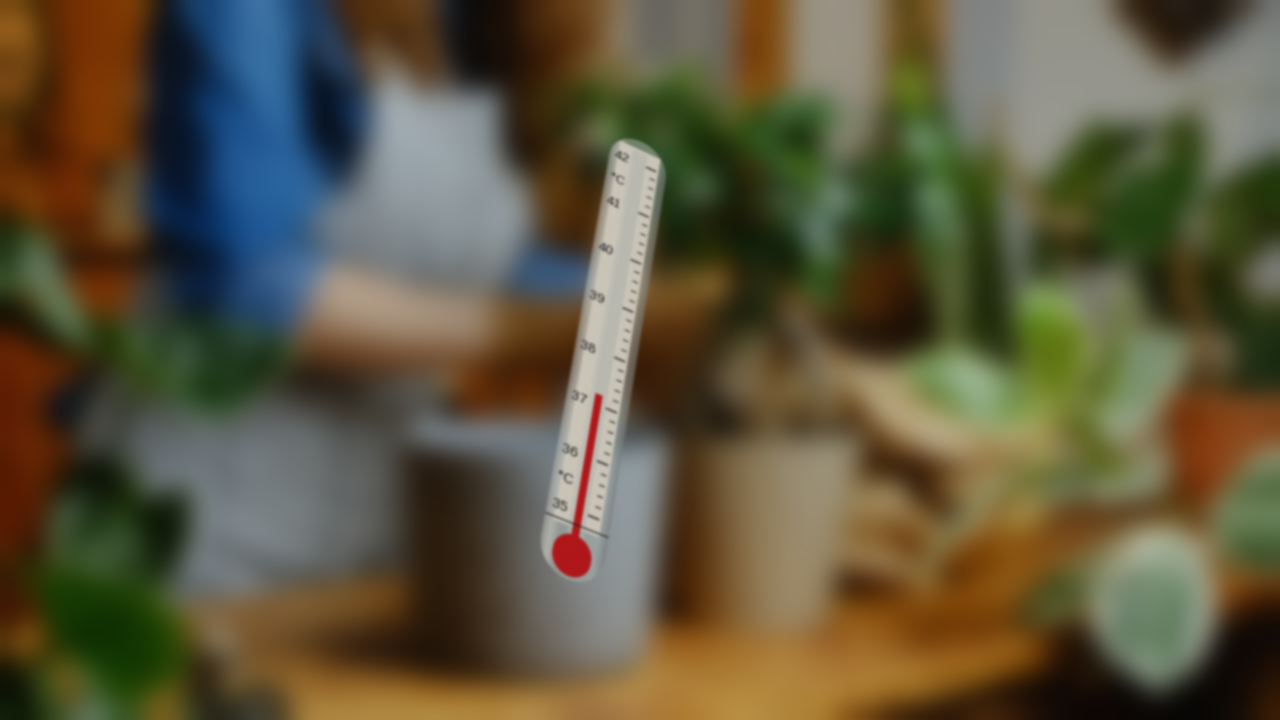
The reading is 37.2 °C
